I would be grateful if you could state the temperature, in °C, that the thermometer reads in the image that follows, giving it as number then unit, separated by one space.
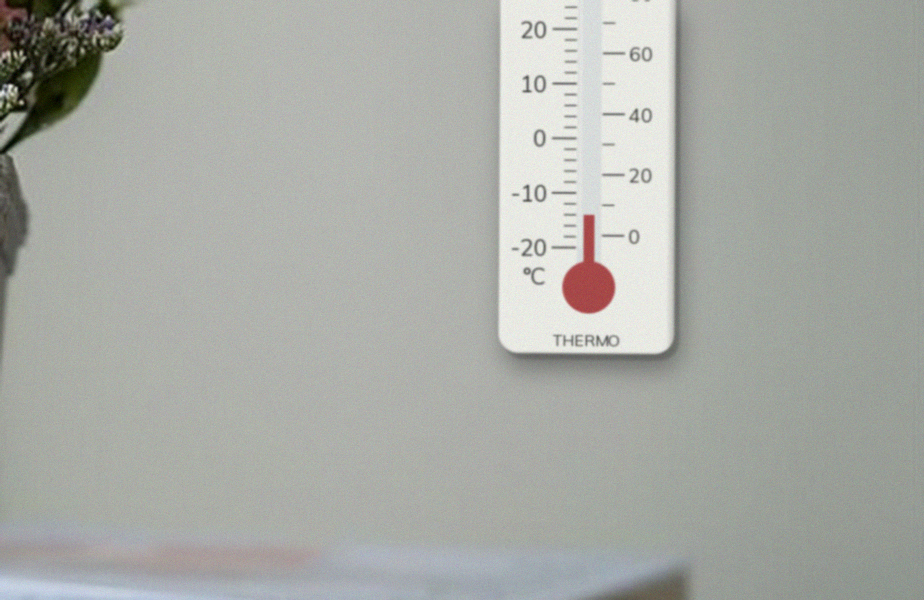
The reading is -14 °C
